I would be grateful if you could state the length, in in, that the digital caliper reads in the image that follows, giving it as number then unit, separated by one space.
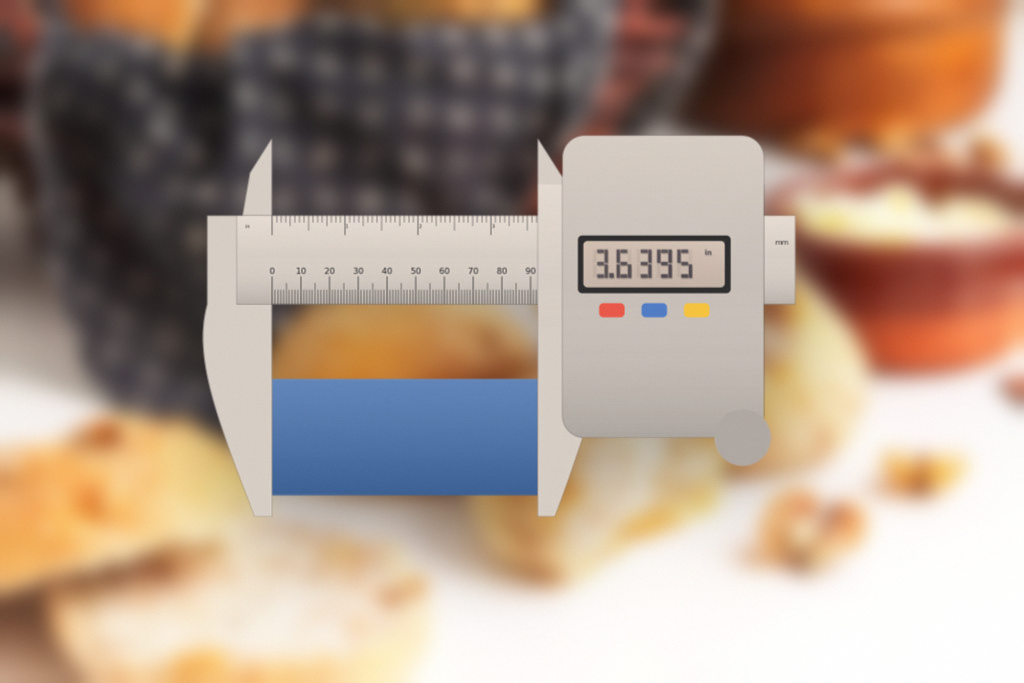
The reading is 3.6395 in
